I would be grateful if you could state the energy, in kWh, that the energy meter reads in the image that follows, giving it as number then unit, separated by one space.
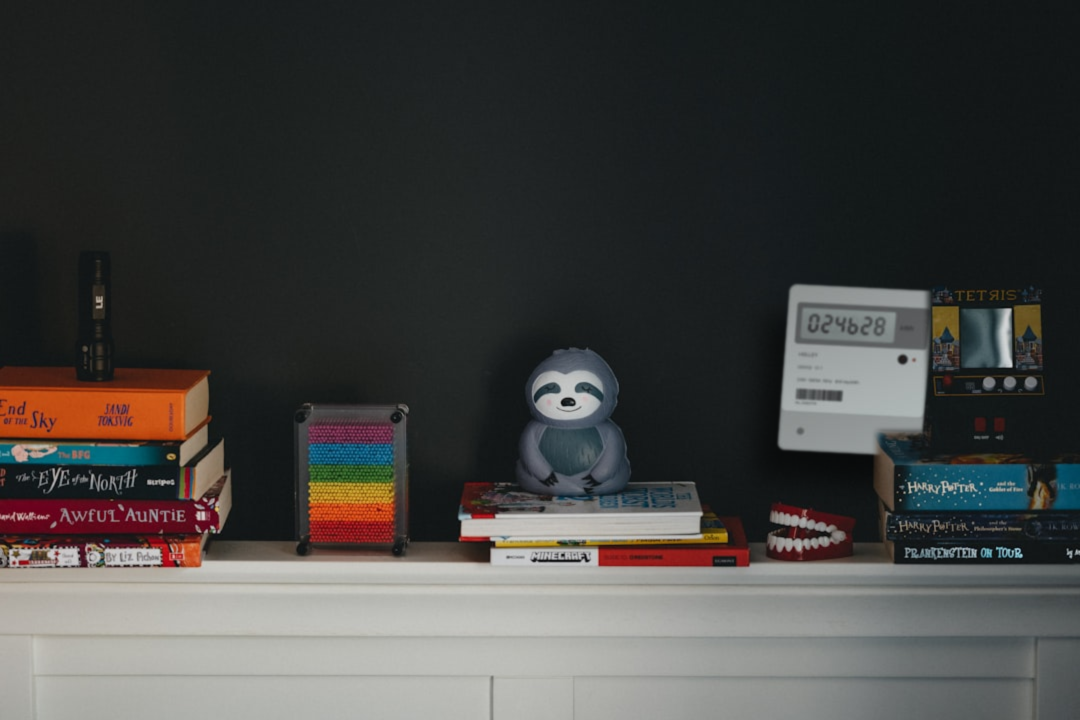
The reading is 24628 kWh
